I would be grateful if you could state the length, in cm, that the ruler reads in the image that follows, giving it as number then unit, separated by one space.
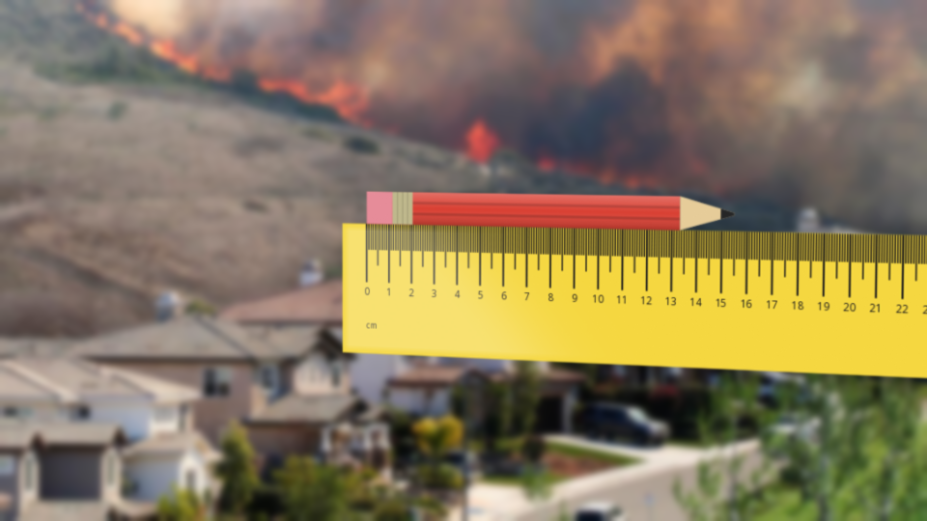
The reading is 15.5 cm
